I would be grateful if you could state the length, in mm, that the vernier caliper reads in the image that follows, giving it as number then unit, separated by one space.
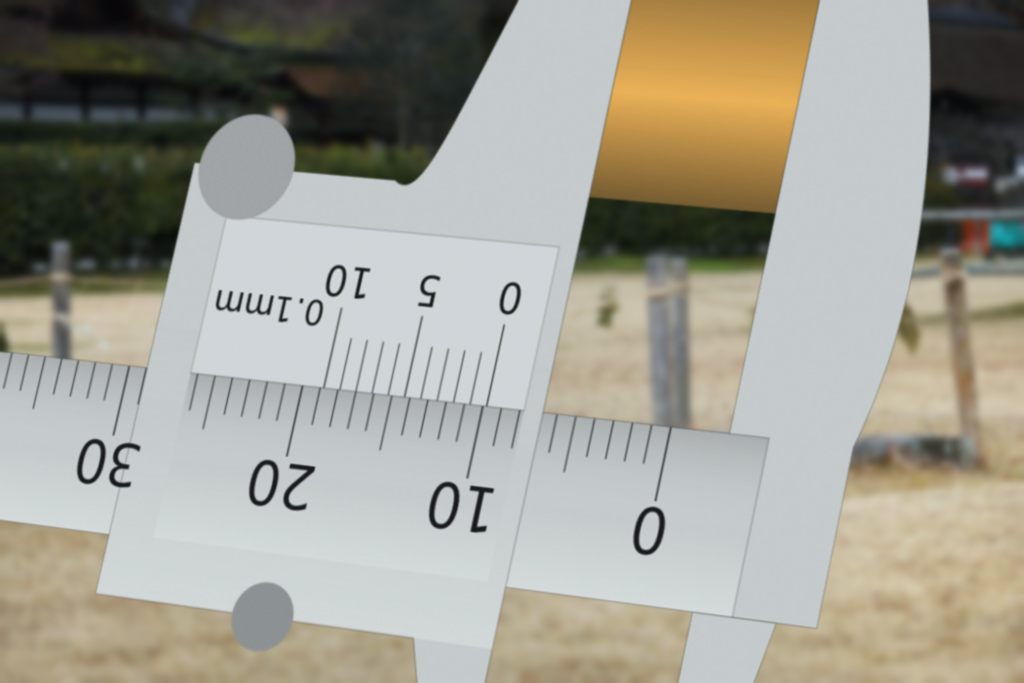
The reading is 9.8 mm
